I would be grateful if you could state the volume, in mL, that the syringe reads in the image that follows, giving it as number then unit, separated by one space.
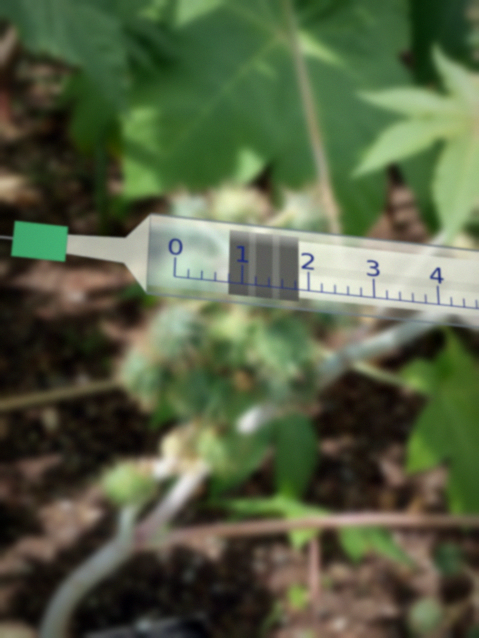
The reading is 0.8 mL
